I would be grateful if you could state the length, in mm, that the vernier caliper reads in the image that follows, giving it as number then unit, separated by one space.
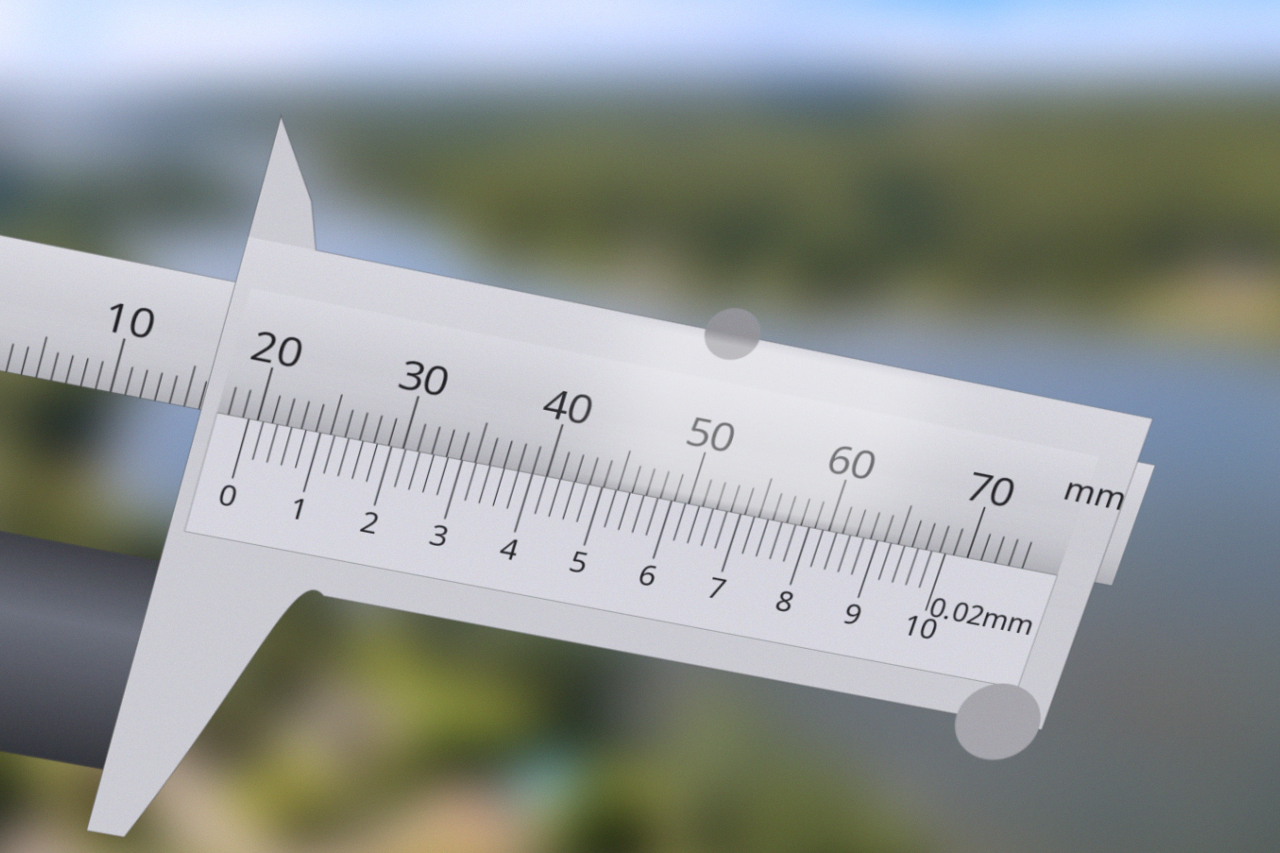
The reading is 19.4 mm
